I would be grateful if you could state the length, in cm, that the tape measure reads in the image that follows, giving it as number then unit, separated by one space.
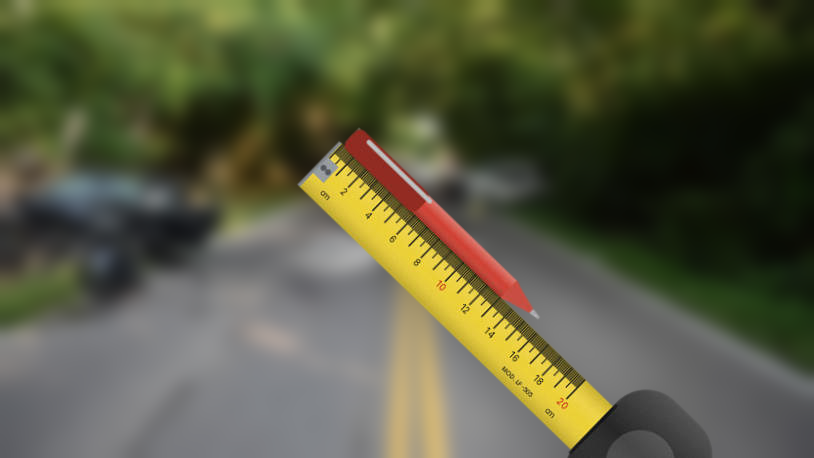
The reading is 15.5 cm
